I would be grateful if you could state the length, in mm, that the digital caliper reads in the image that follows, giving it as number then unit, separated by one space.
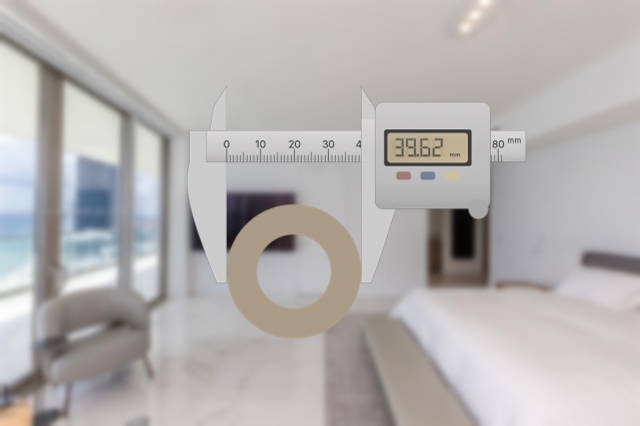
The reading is 39.62 mm
